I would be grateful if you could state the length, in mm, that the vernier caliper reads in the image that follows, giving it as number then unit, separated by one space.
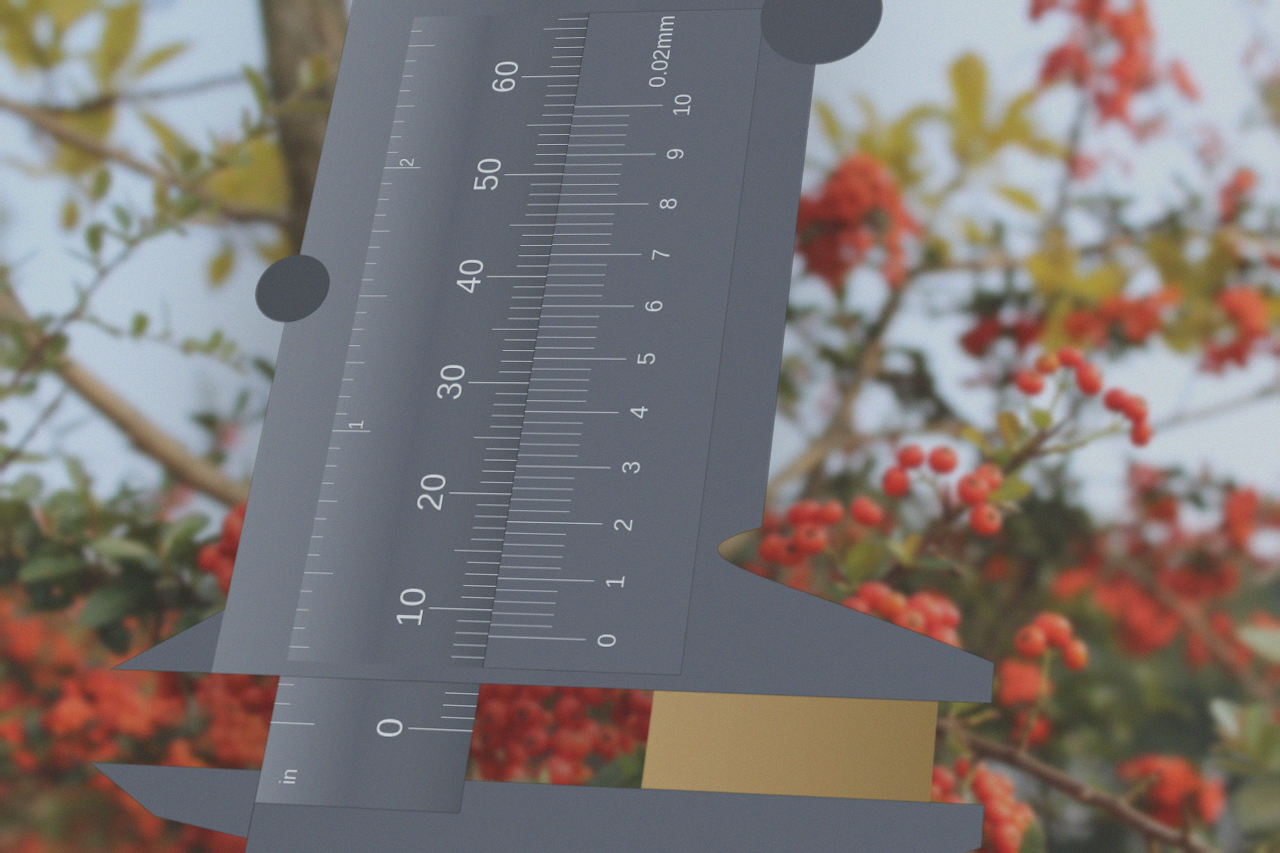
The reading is 7.8 mm
